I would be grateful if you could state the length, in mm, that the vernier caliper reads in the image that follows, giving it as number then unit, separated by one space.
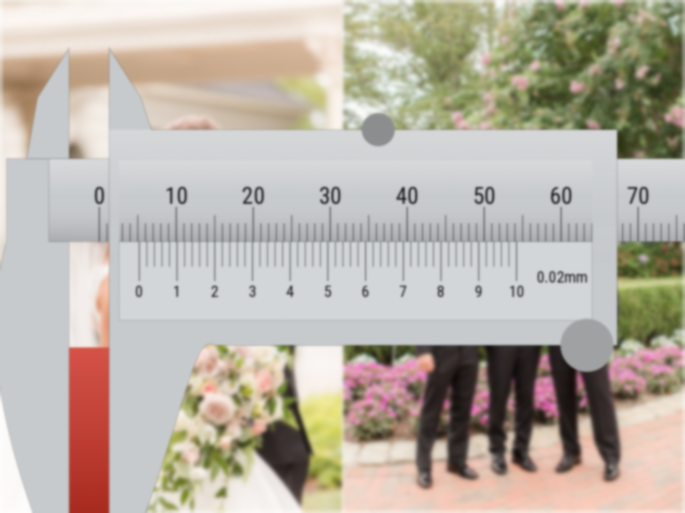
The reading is 5.2 mm
